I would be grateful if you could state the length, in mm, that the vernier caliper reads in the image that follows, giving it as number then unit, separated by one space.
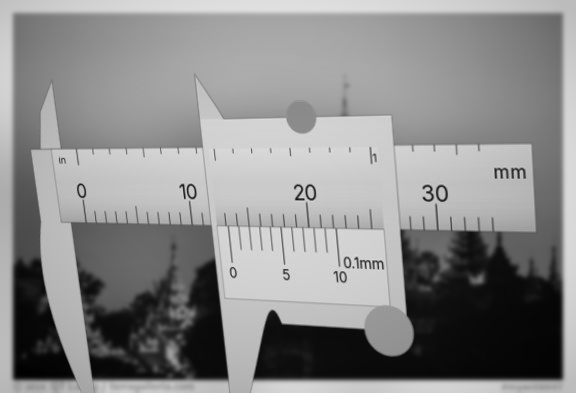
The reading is 13.2 mm
